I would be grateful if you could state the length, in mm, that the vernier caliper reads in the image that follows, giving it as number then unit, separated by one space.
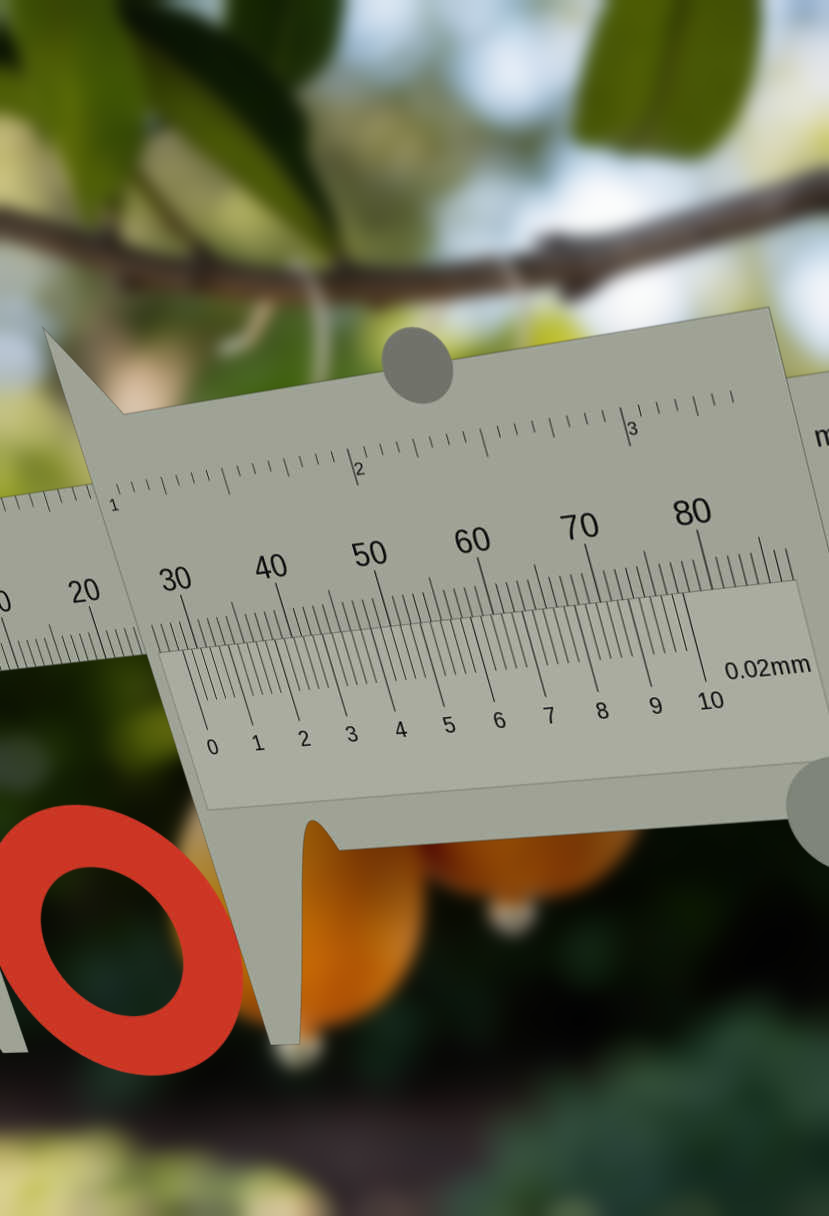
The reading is 28.4 mm
